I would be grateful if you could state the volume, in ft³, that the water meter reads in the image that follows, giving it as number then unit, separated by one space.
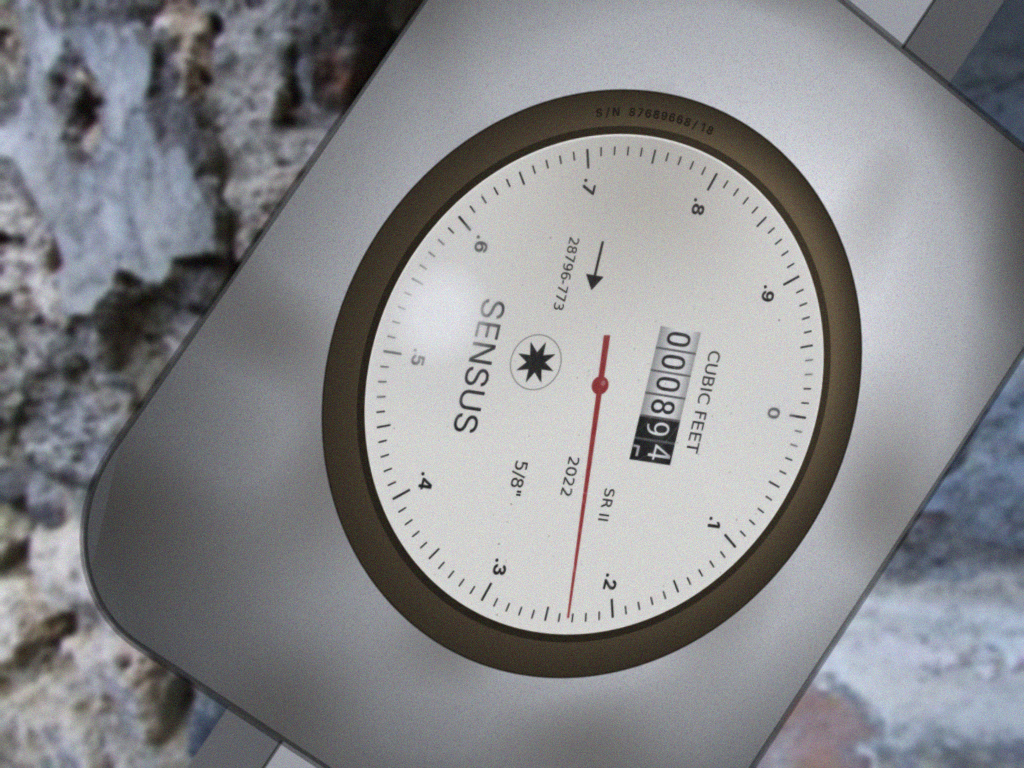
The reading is 894.23 ft³
